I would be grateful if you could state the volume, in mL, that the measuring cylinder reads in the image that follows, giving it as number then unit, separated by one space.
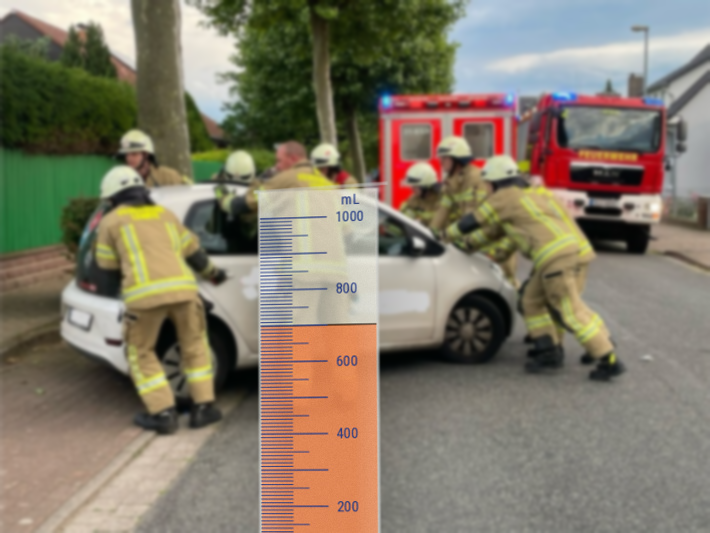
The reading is 700 mL
